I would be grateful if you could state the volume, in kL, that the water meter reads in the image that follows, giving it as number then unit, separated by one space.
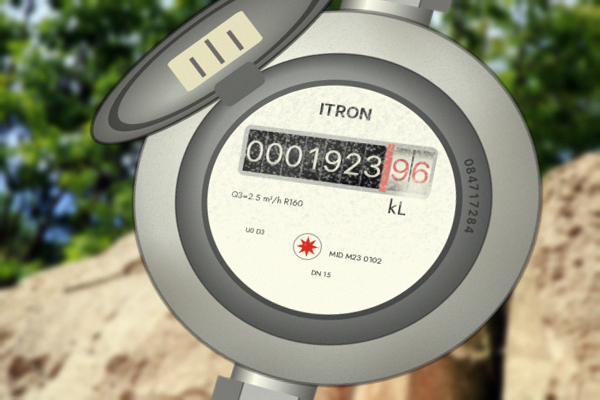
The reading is 1923.96 kL
